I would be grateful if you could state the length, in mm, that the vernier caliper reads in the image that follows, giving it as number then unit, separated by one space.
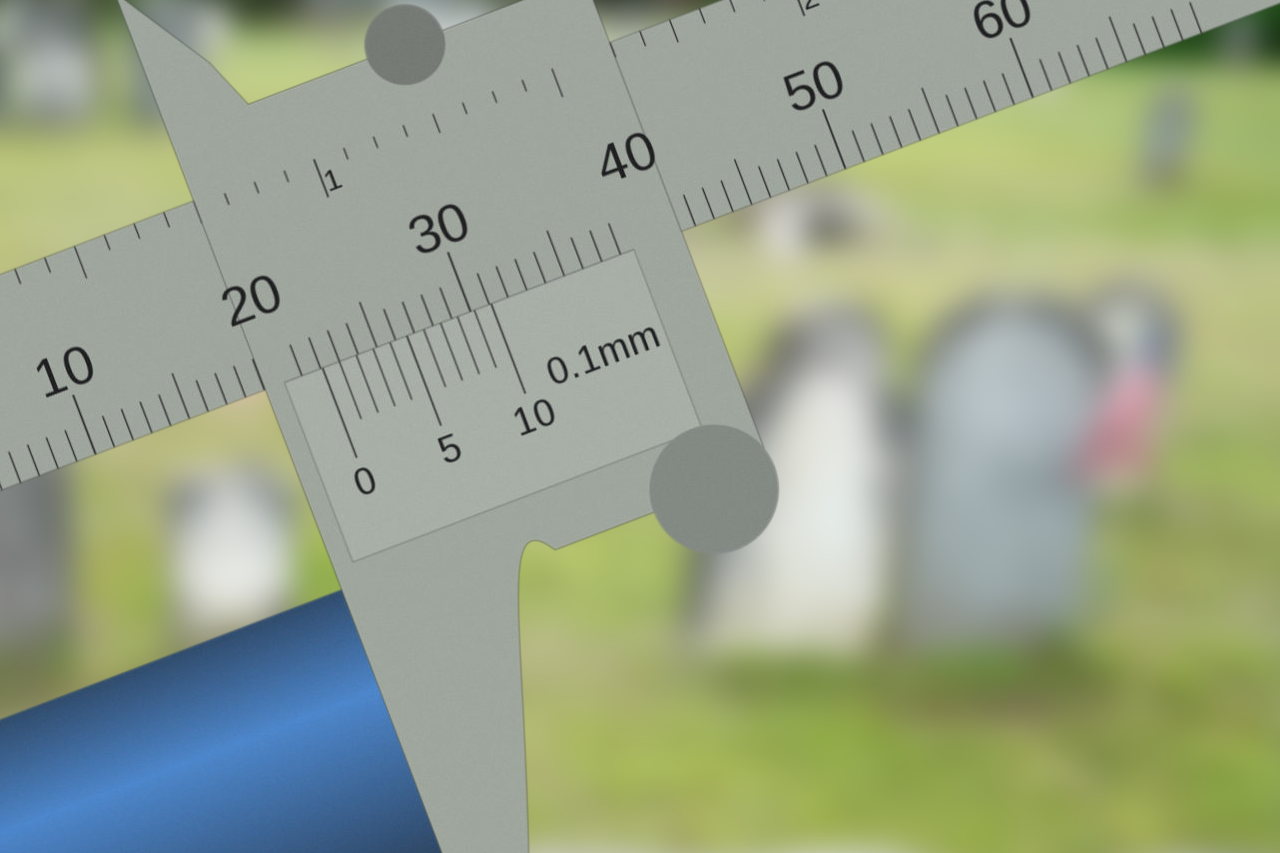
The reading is 22.1 mm
